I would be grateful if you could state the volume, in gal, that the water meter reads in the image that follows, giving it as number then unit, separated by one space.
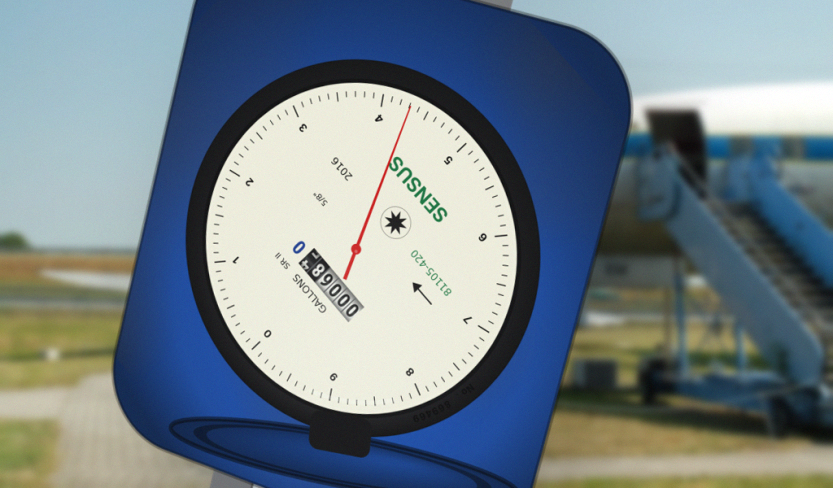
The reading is 6844.3 gal
